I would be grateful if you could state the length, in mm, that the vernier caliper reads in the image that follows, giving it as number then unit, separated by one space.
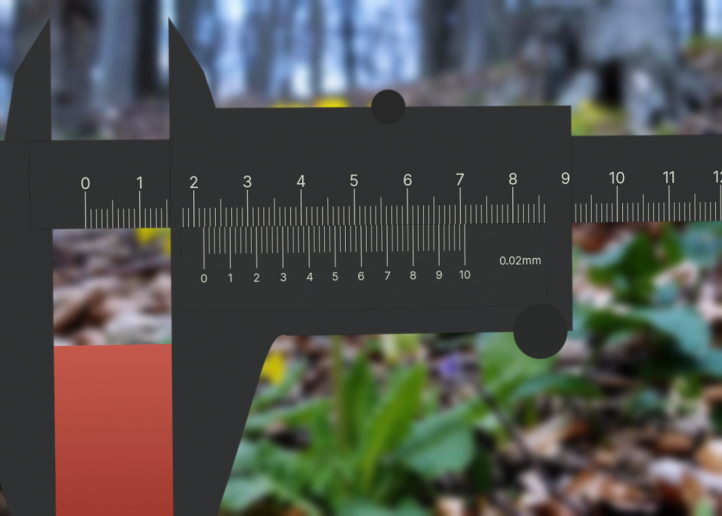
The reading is 21.8 mm
